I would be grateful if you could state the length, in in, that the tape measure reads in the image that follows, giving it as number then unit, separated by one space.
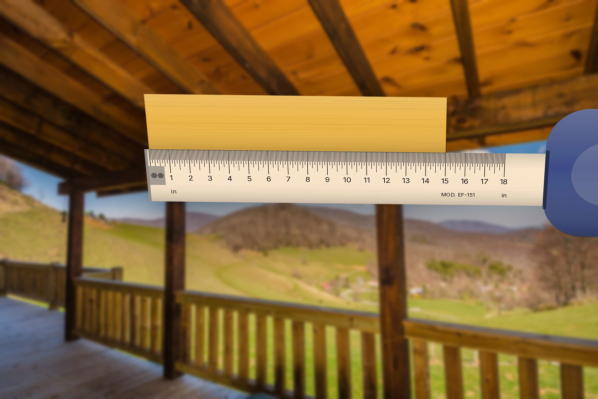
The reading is 15 in
